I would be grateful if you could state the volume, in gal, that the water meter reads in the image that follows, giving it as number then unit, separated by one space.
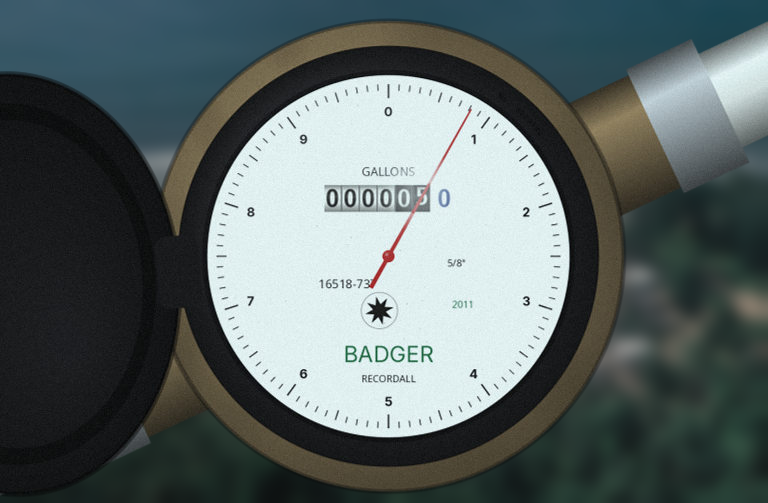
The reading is 50.8 gal
